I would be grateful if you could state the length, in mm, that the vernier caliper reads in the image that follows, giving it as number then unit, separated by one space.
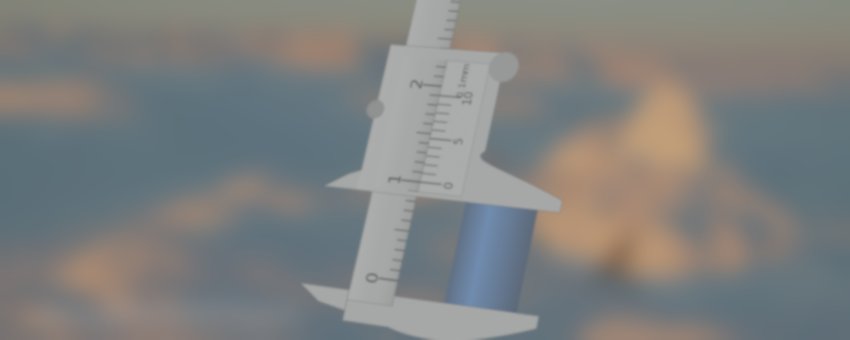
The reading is 10.0 mm
